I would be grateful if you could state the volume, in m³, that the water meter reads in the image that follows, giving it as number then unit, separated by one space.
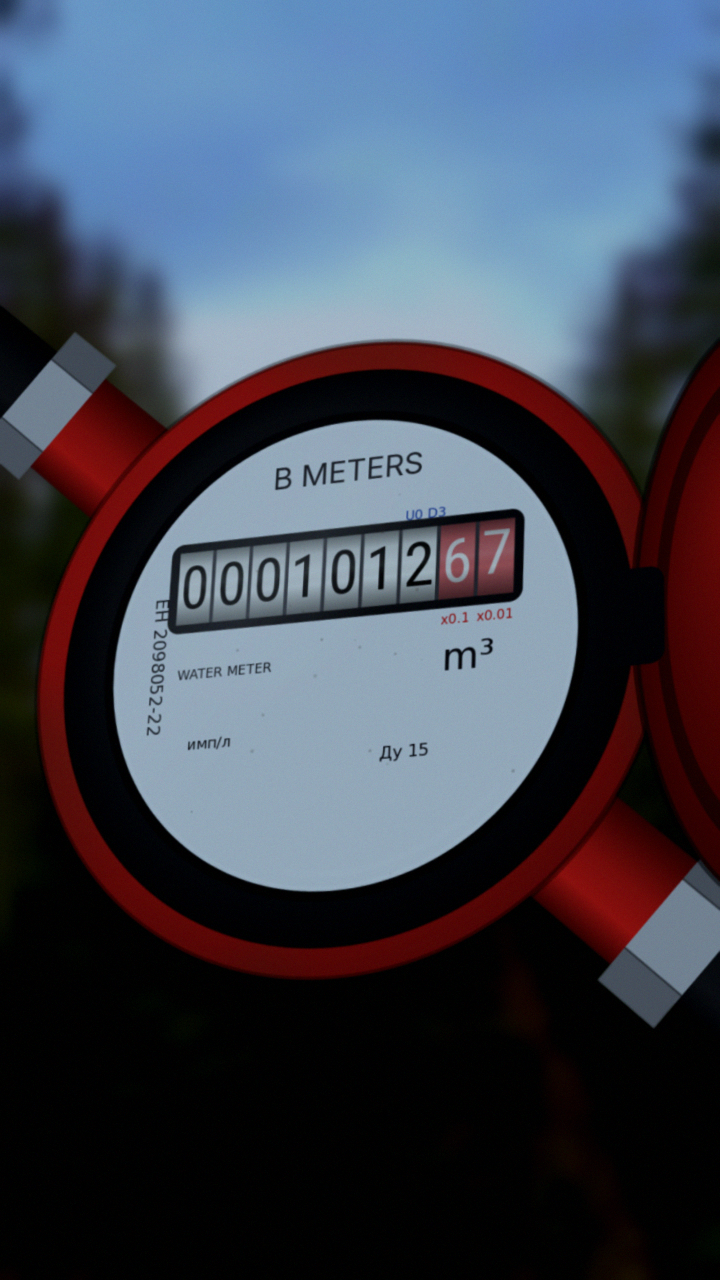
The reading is 1012.67 m³
